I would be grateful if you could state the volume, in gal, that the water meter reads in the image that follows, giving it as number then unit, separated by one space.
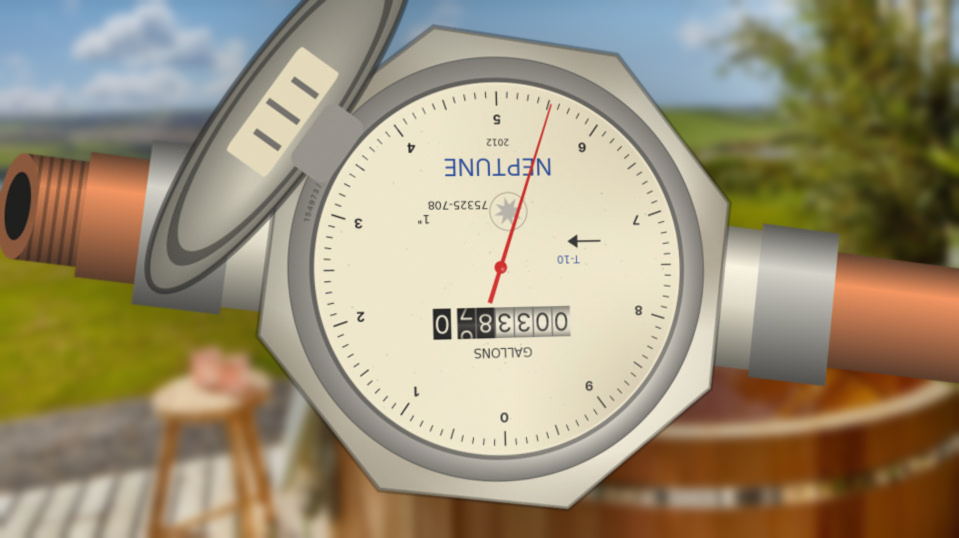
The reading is 33865.5 gal
